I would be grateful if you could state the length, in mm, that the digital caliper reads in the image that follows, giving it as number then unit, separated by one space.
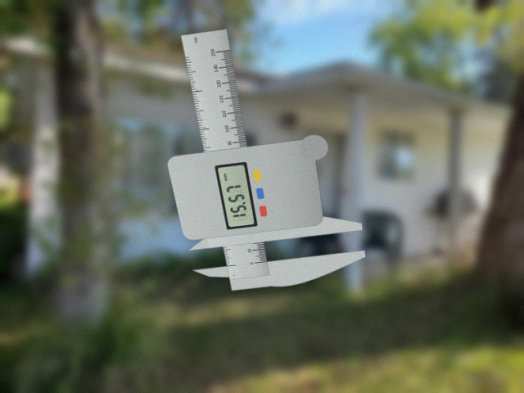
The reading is 15.57 mm
